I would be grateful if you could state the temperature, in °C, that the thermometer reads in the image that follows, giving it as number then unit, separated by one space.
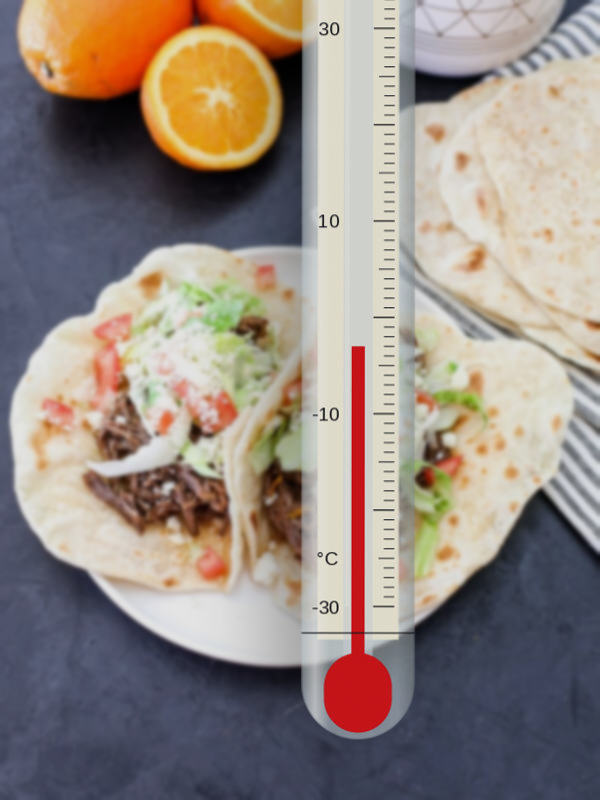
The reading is -3 °C
